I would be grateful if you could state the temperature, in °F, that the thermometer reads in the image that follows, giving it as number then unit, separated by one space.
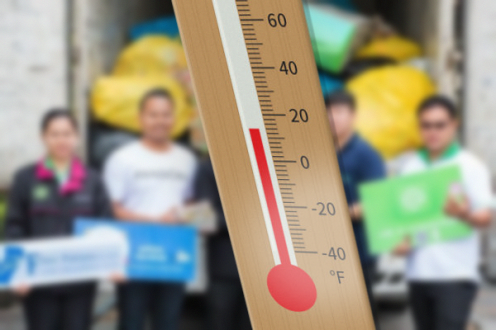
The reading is 14 °F
